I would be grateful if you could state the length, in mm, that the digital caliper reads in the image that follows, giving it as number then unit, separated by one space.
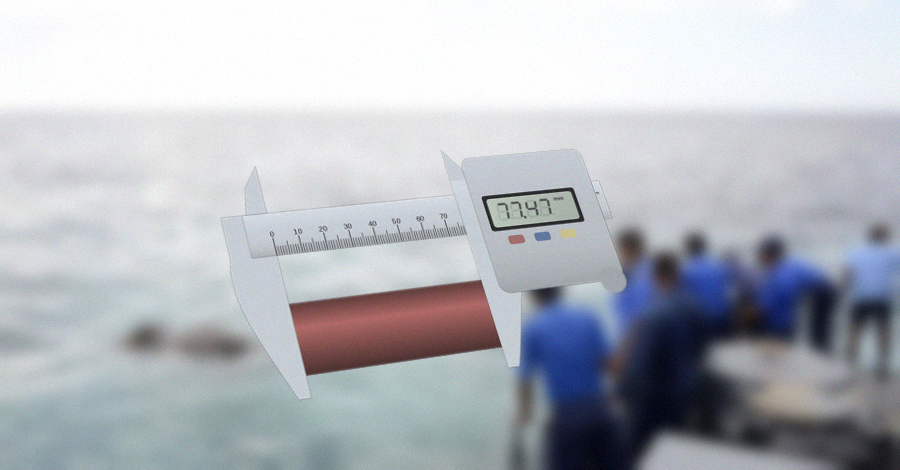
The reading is 77.47 mm
